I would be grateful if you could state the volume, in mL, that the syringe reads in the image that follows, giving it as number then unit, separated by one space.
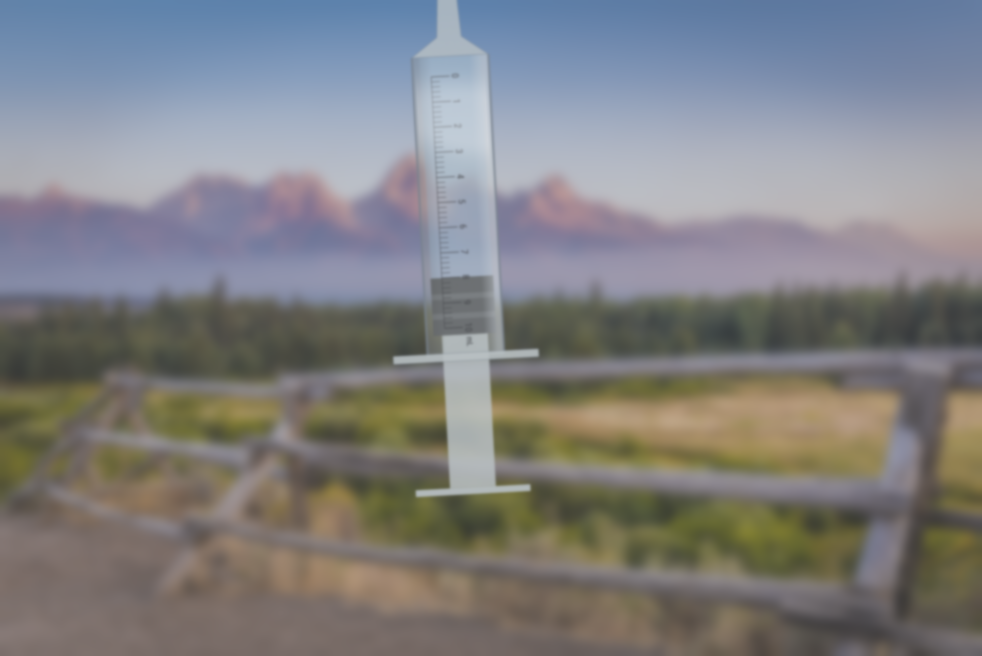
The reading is 8 mL
